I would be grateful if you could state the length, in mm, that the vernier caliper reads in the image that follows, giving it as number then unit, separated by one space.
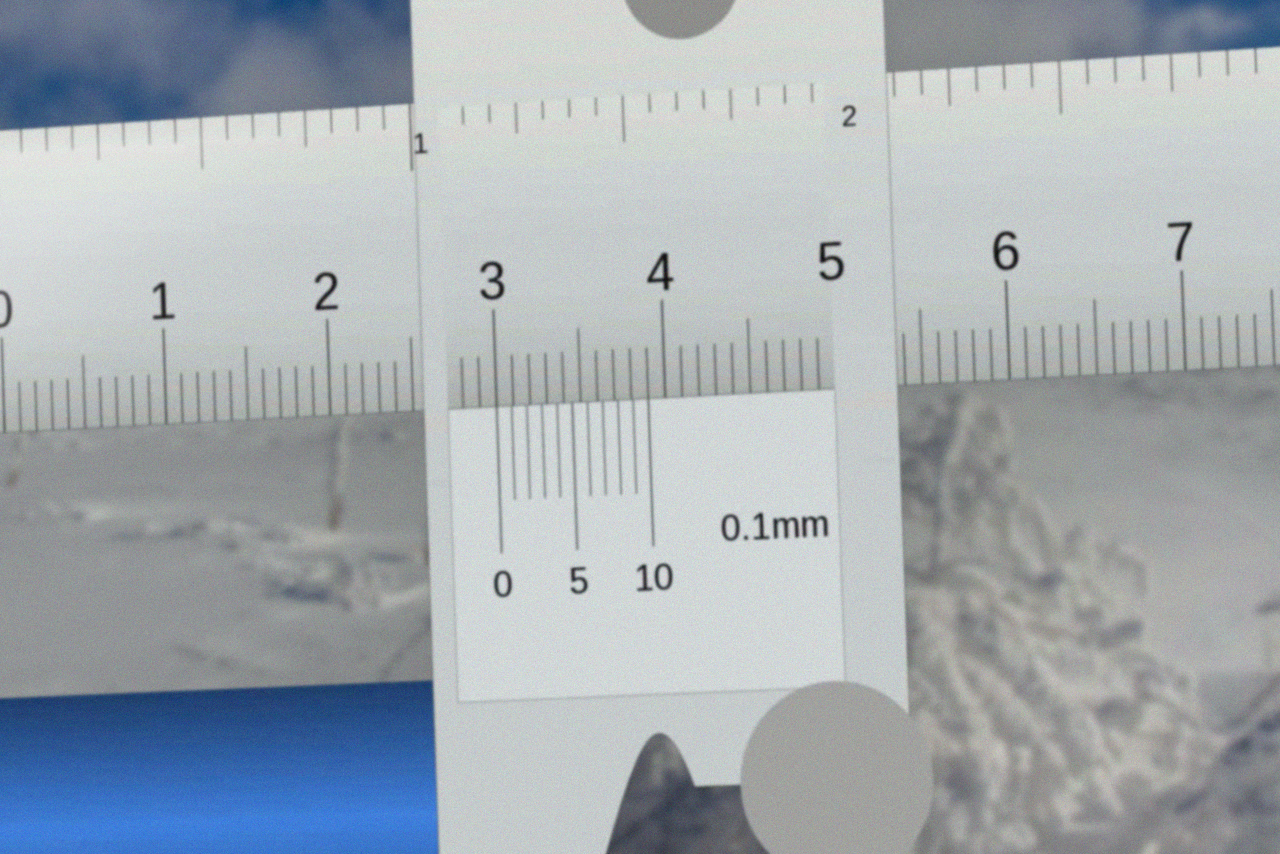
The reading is 30.0 mm
